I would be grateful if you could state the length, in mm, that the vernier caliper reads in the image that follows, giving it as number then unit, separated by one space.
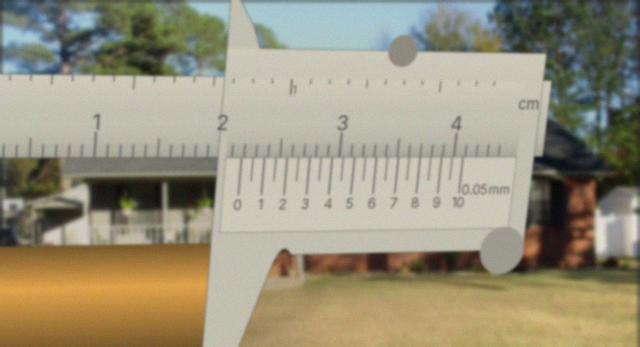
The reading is 21.8 mm
